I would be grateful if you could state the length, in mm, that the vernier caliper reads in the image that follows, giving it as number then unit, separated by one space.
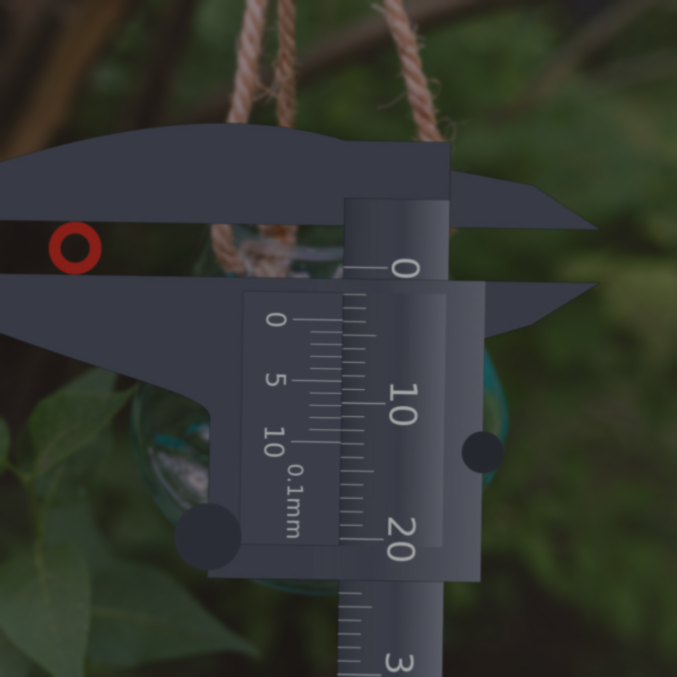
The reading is 3.9 mm
